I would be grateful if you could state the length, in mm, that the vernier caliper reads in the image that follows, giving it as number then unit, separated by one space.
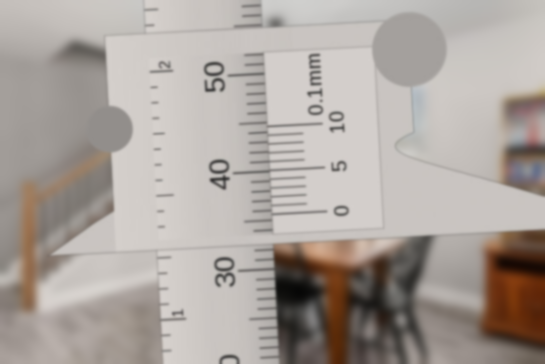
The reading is 35.6 mm
